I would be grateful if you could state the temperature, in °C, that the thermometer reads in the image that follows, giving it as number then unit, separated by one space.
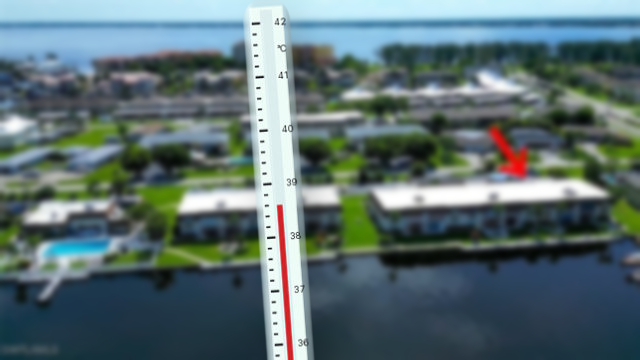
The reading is 38.6 °C
